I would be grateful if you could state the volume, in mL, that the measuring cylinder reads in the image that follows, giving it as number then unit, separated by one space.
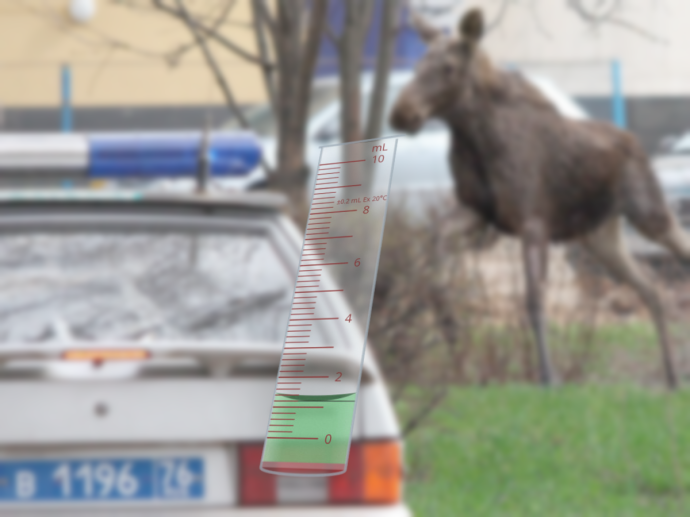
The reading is 1.2 mL
